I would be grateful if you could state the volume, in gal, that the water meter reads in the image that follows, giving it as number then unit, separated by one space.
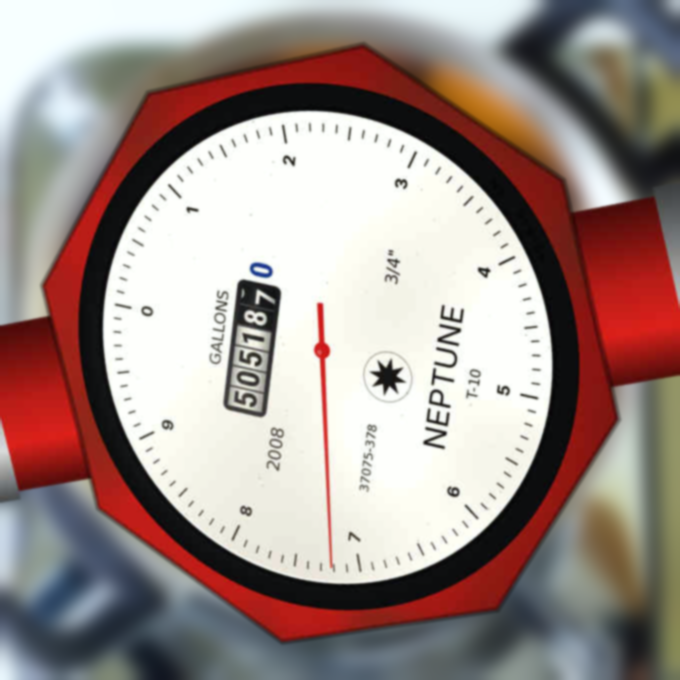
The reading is 5051867.2 gal
